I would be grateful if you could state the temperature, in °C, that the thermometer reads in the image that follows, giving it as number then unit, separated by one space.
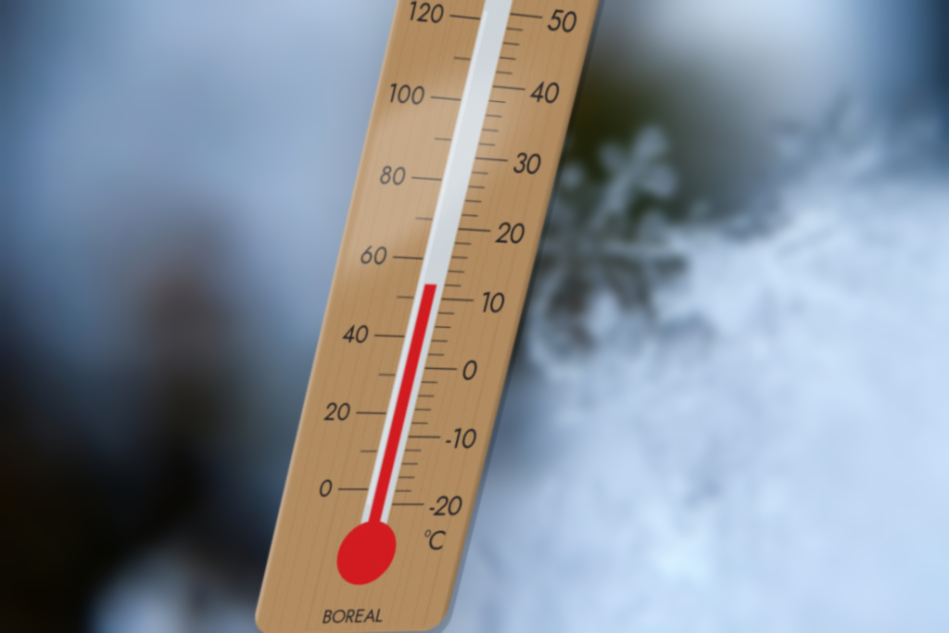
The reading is 12 °C
